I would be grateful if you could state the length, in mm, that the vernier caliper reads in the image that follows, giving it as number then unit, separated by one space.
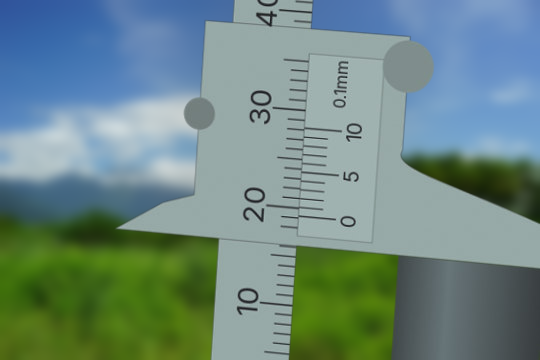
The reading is 19.2 mm
